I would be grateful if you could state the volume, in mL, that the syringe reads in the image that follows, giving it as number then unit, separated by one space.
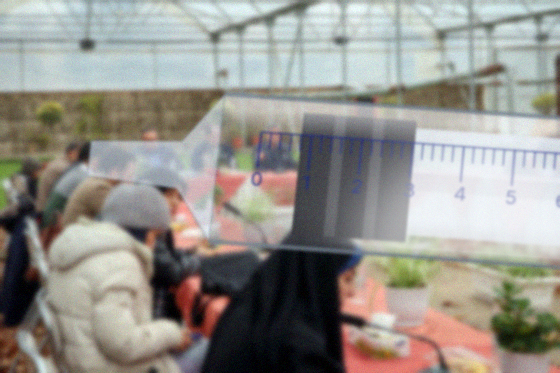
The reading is 0.8 mL
